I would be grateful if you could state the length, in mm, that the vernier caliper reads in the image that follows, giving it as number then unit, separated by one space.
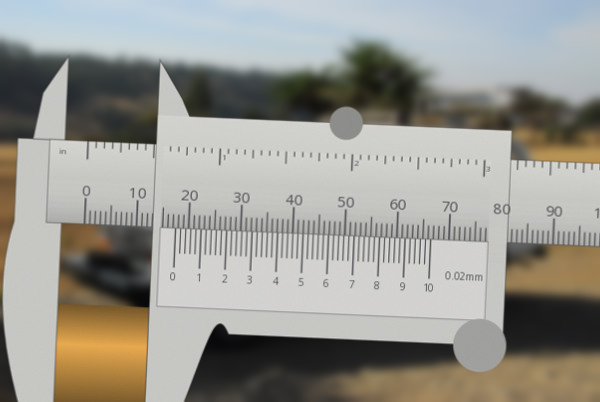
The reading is 17.5 mm
